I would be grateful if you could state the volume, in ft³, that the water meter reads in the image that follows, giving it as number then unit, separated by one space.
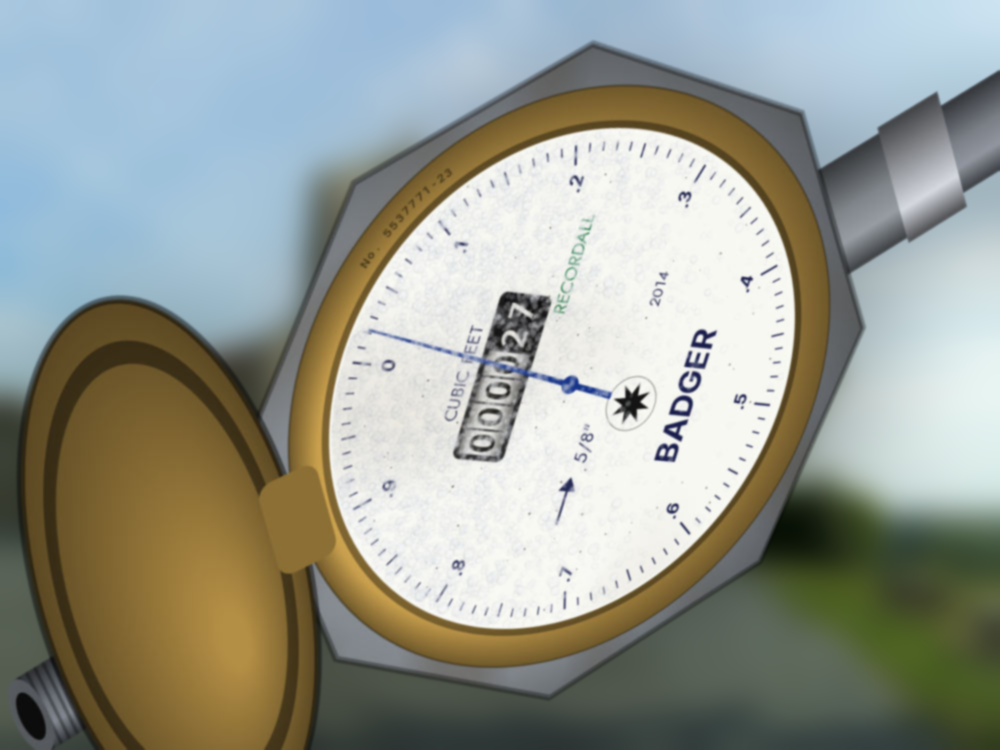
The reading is 27.02 ft³
